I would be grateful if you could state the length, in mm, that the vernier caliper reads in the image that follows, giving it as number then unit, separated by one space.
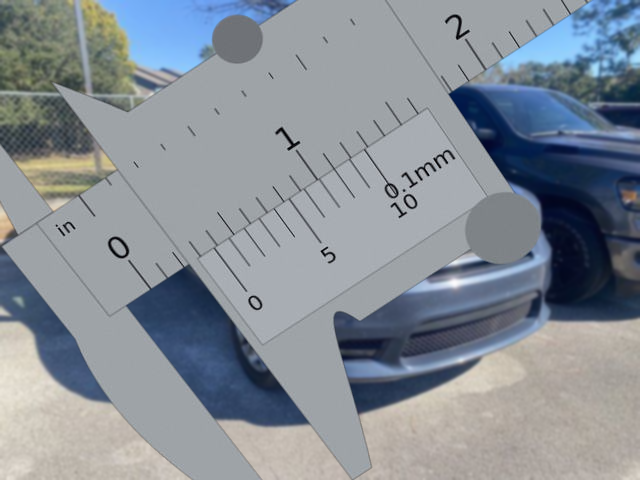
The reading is 3.8 mm
